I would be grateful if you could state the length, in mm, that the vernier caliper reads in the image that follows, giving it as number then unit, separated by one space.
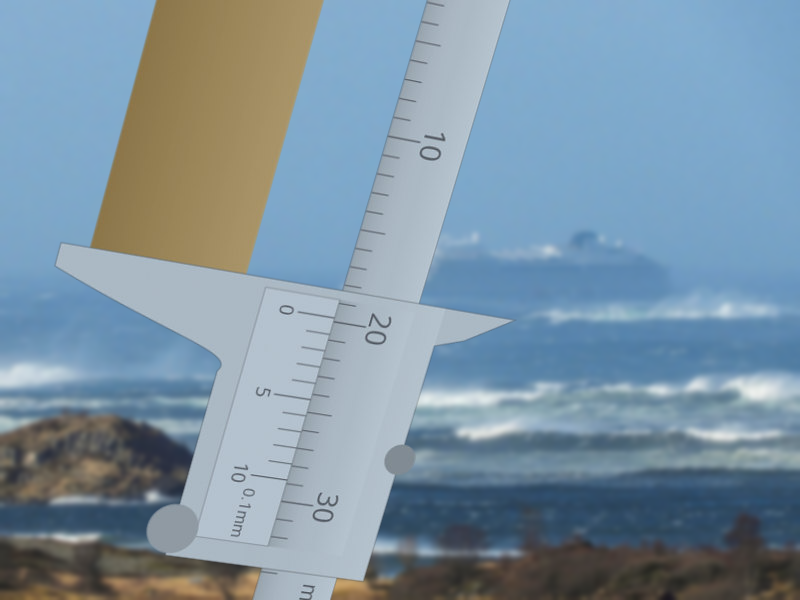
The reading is 19.8 mm
